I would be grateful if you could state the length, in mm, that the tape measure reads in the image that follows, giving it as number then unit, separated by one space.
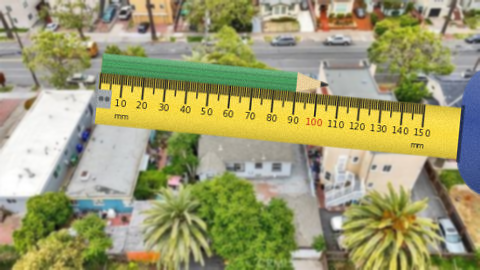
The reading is 105 mm
